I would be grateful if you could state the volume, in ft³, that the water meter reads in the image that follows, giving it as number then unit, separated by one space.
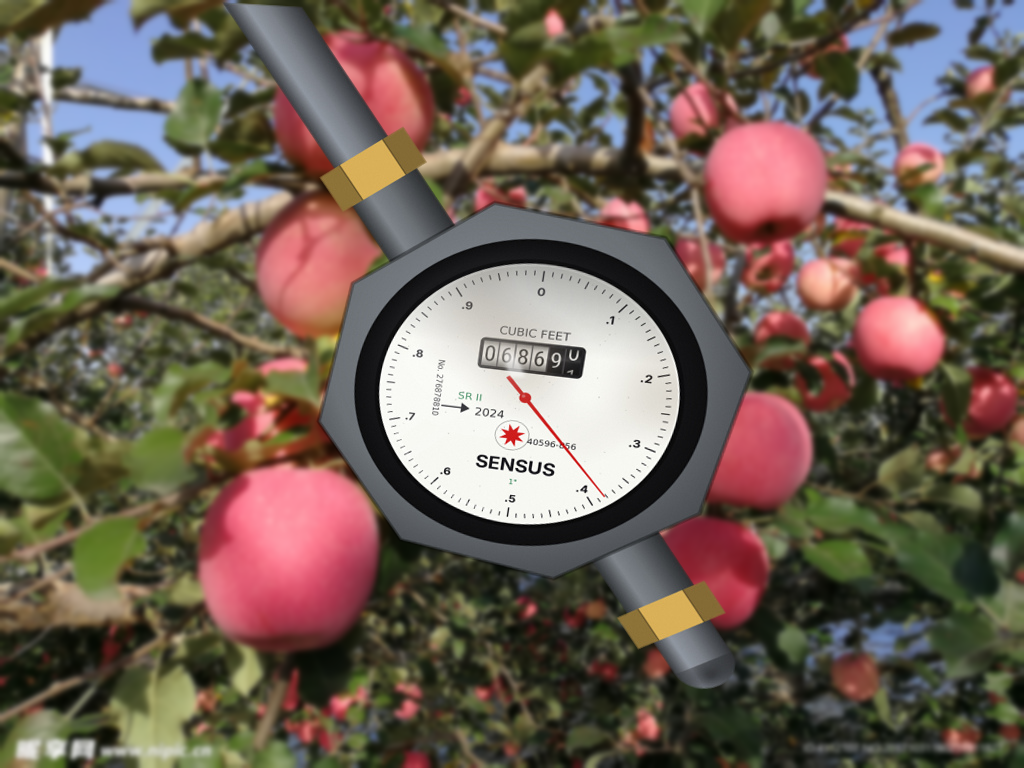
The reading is 68690.38 ft³
